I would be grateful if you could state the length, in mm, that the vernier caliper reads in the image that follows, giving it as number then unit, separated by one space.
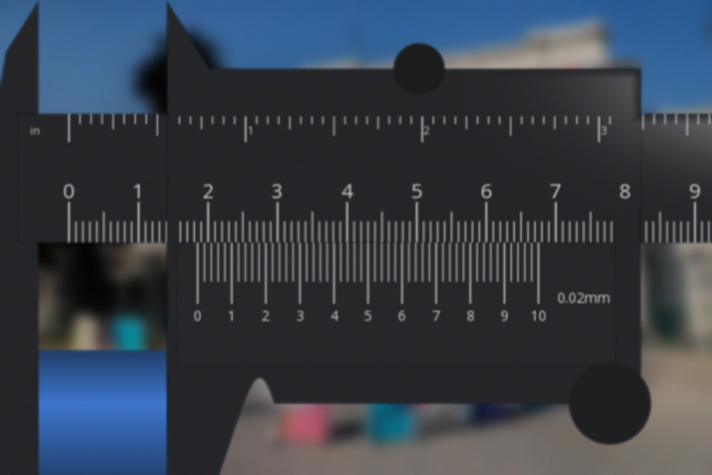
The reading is 18.5 mm
